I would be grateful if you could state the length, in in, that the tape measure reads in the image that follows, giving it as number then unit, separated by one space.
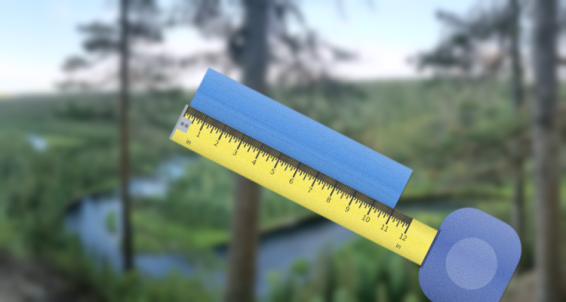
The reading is 11 in
